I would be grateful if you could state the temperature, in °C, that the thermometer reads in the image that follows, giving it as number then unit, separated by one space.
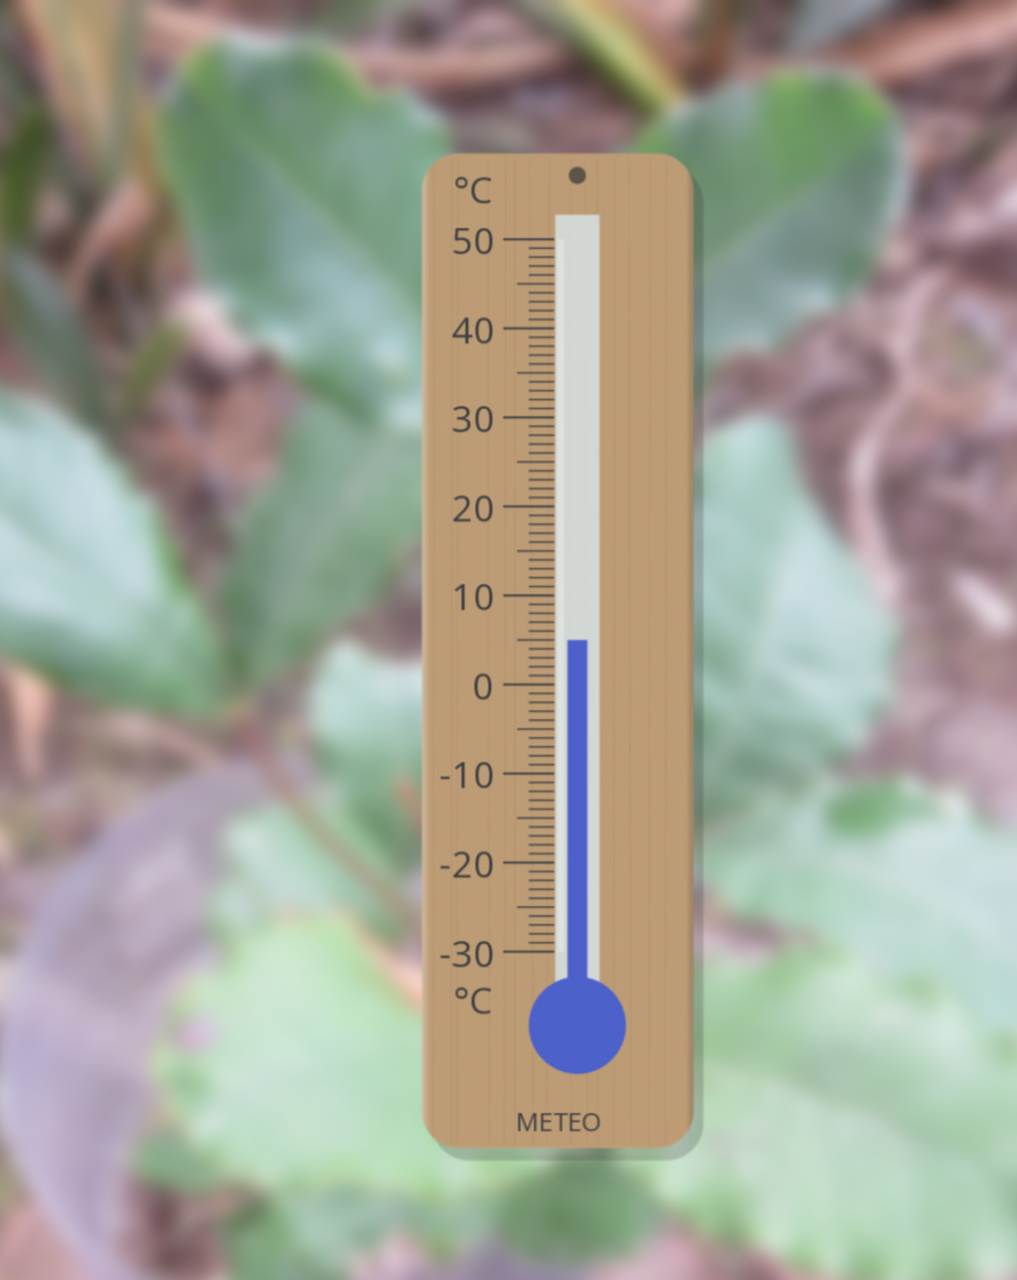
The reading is 5 °C
